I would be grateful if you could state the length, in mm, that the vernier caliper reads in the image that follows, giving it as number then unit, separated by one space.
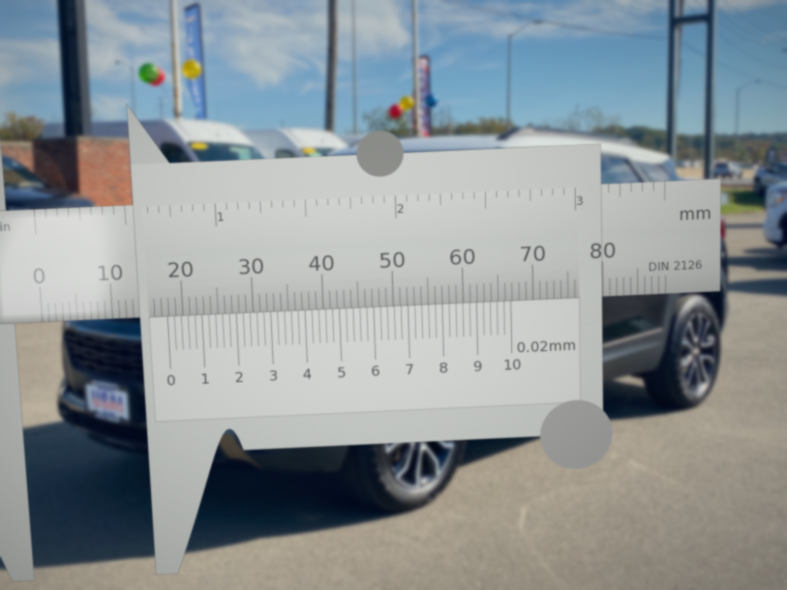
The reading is 17.8 mm
